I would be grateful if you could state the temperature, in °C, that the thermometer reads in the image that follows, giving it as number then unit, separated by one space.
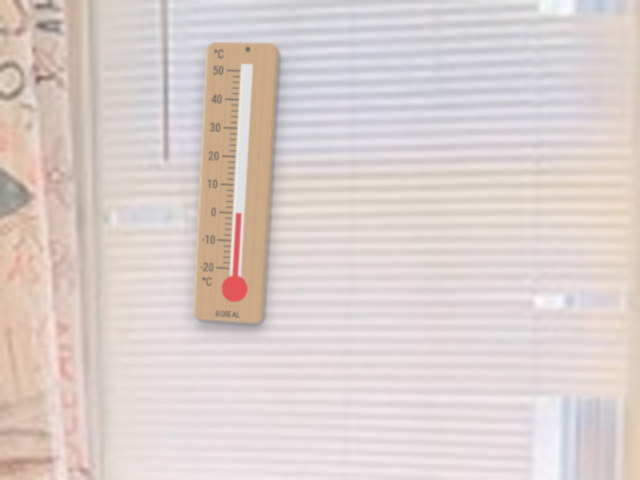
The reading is 0 °C
